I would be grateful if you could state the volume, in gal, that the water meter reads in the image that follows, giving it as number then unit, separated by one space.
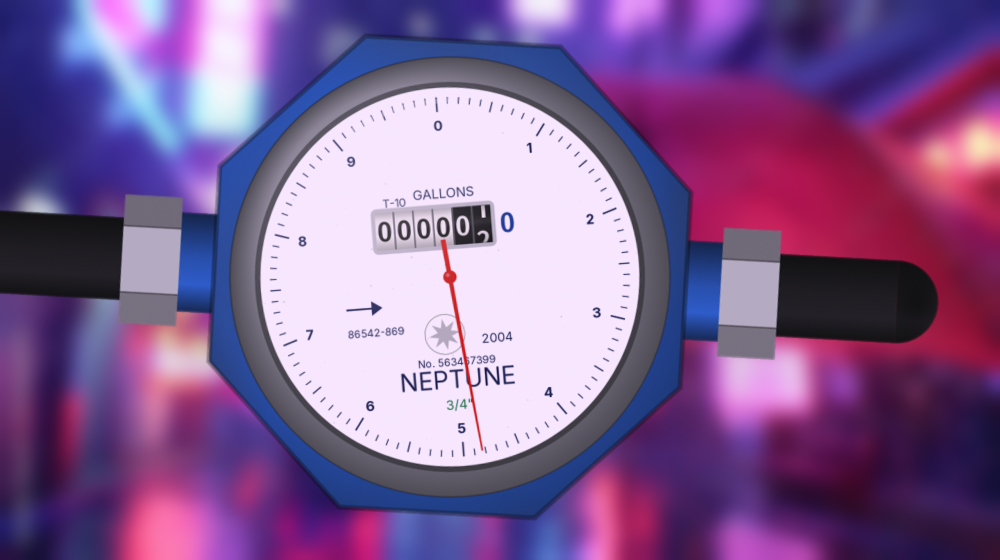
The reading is 14.8 gal
